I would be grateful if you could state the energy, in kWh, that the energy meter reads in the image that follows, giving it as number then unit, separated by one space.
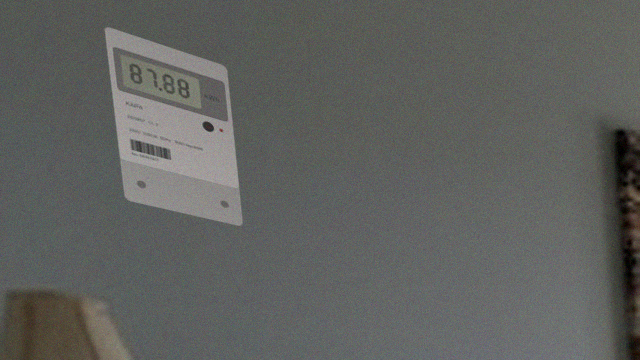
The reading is 87.88 kWh
